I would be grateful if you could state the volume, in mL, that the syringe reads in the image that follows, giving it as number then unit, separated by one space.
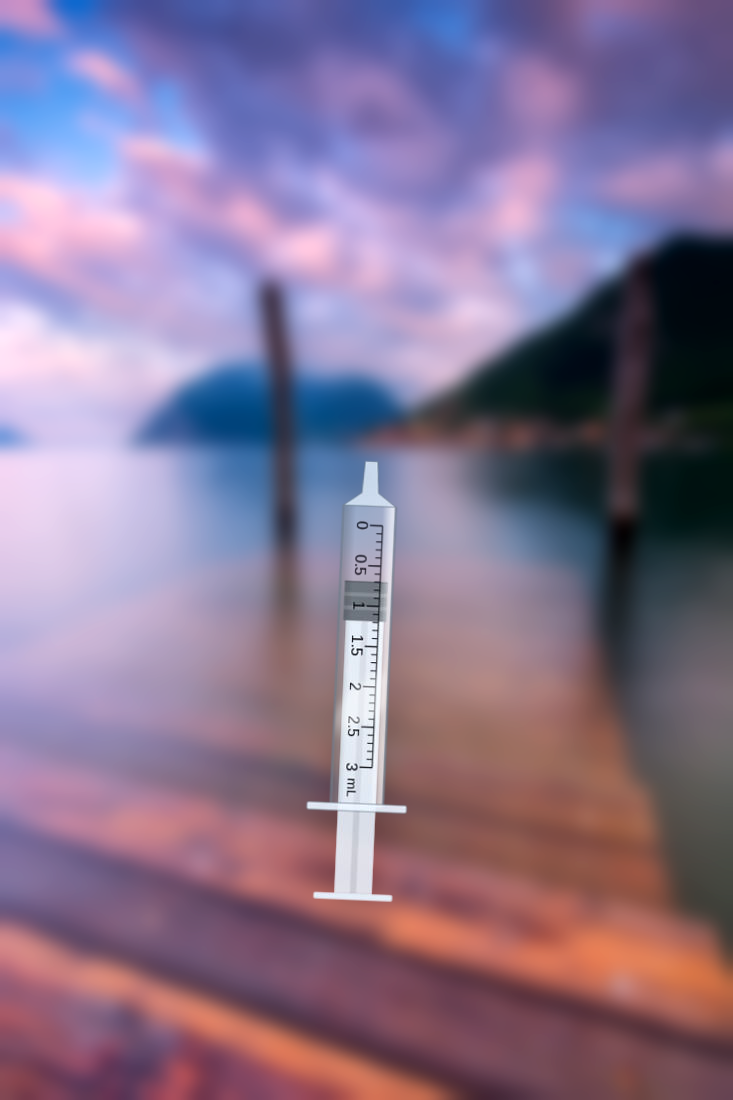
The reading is 0.7 mL
